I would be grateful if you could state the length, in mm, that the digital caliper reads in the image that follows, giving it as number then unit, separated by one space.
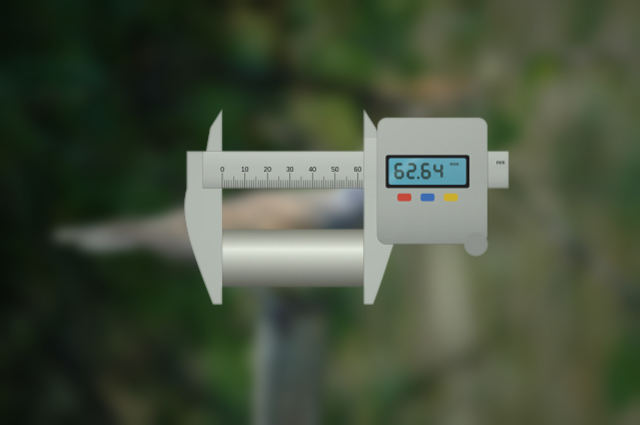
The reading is 62.64 mm
